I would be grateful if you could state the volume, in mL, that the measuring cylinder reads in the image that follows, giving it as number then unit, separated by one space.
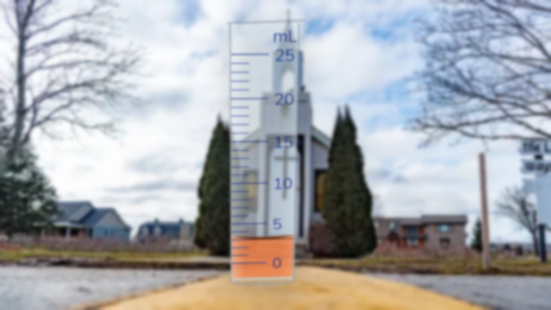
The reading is 3 mL
